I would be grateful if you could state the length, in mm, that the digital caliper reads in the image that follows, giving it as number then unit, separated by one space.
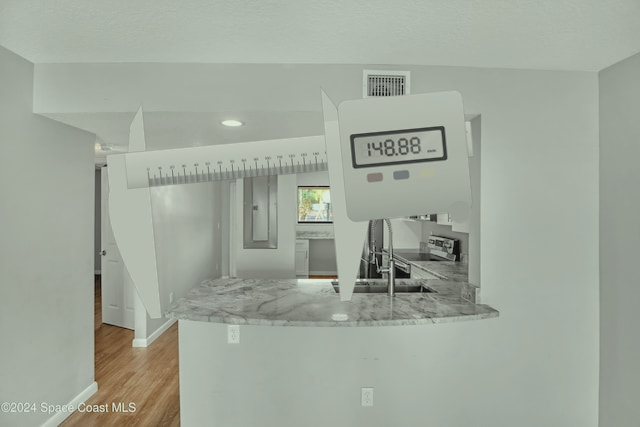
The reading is 148.88 mm
